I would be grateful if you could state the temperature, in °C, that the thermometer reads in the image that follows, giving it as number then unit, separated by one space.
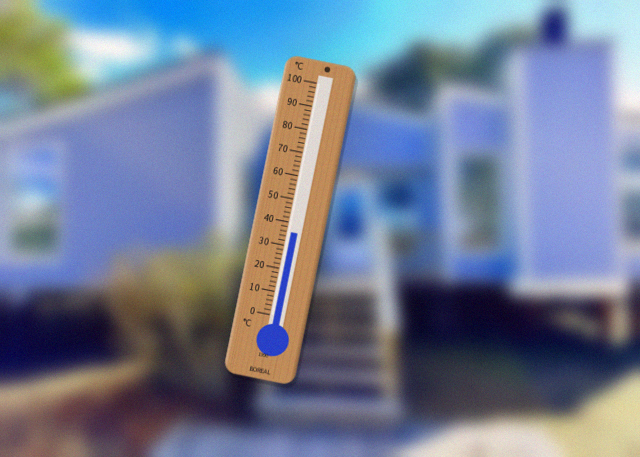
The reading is 36 °C
